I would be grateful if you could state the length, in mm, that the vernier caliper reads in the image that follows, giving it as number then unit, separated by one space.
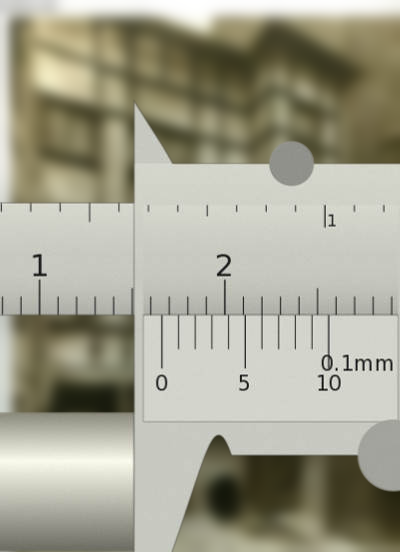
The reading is 16.6 mm
